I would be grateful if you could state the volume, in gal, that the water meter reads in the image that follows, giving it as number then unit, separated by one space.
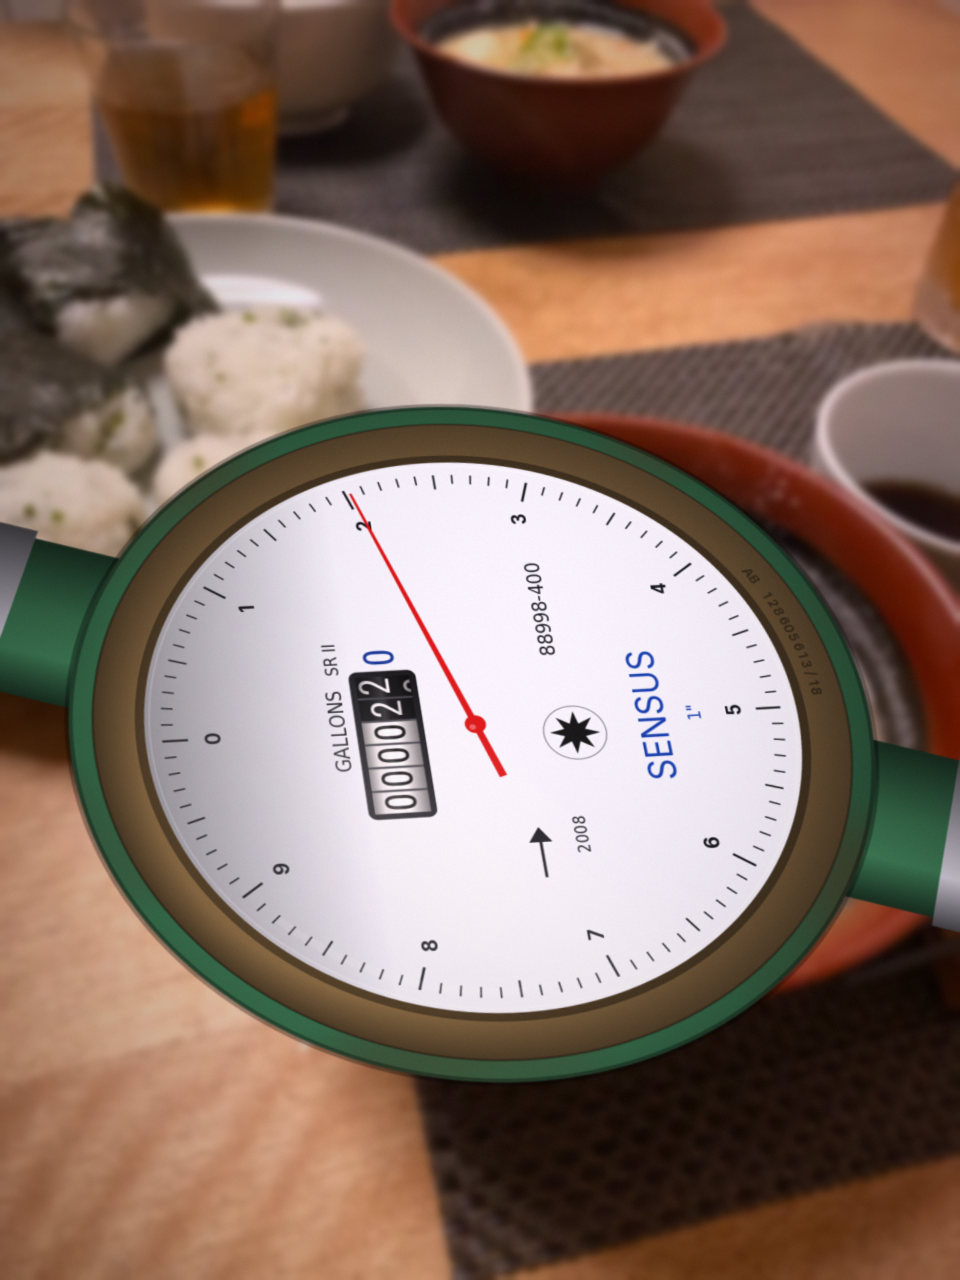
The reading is 222.0 gal
